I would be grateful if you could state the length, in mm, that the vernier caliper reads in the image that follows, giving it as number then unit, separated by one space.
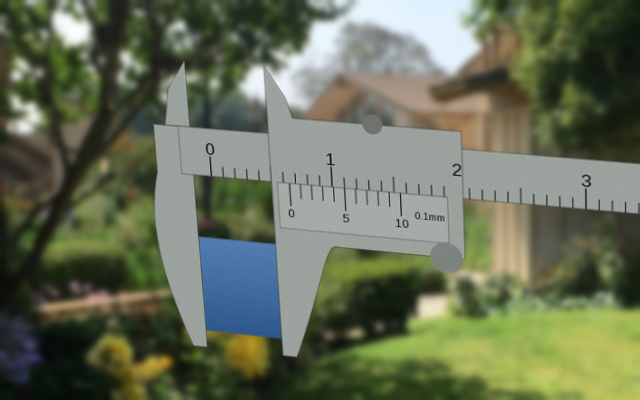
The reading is 6.5 mm
